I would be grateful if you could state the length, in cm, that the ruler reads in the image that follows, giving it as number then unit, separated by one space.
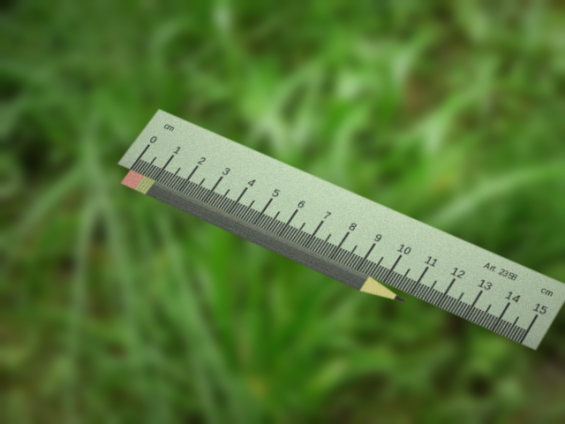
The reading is 11 cm
